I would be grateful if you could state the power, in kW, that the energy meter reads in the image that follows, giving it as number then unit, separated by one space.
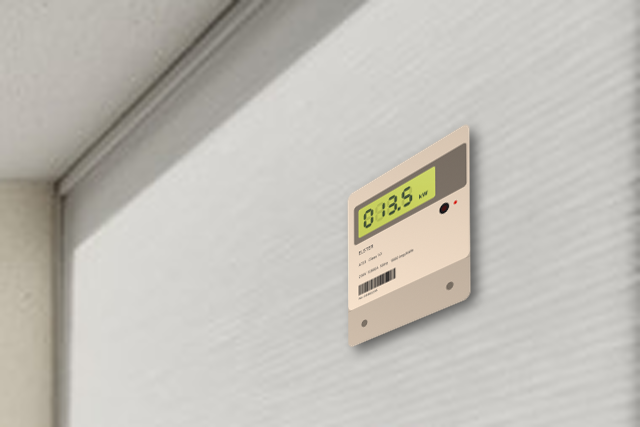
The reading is 13.5 kW
